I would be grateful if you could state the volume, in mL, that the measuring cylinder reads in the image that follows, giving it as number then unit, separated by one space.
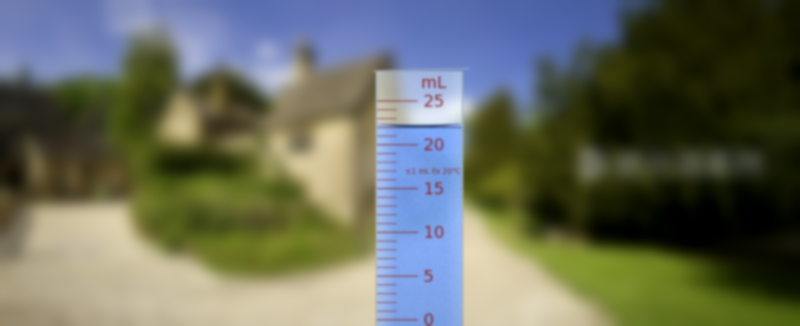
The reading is 22 mL
